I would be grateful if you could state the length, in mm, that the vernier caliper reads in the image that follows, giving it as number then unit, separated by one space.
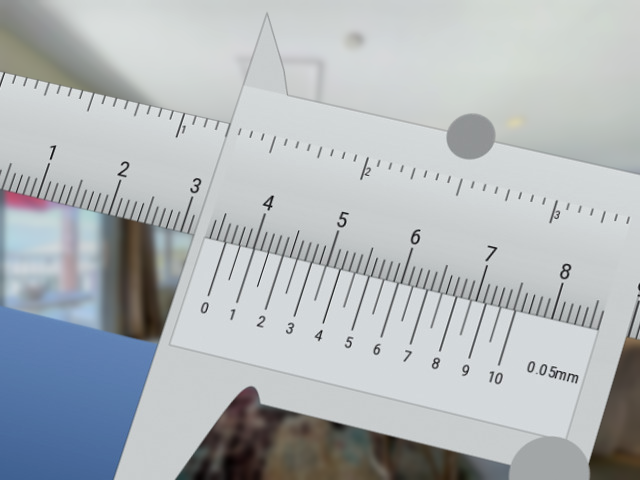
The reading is 36.2 mm
